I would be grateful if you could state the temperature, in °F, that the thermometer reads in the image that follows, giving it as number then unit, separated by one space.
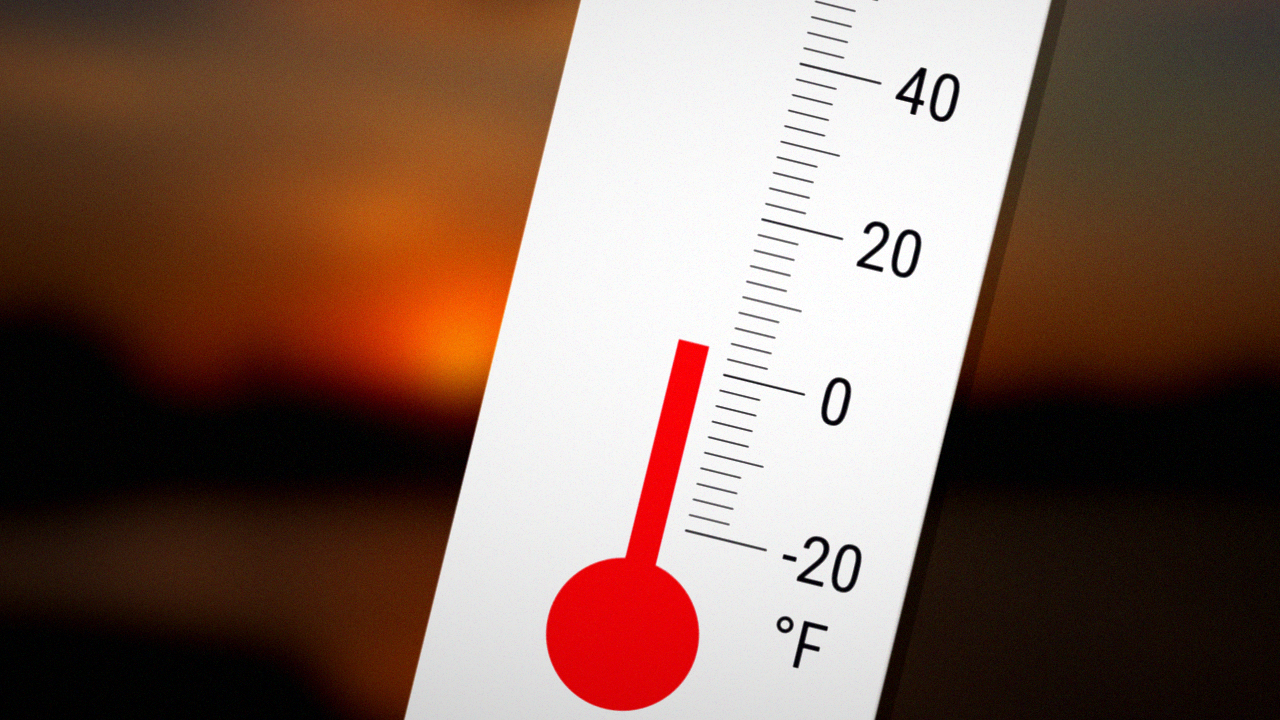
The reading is 3 °F
